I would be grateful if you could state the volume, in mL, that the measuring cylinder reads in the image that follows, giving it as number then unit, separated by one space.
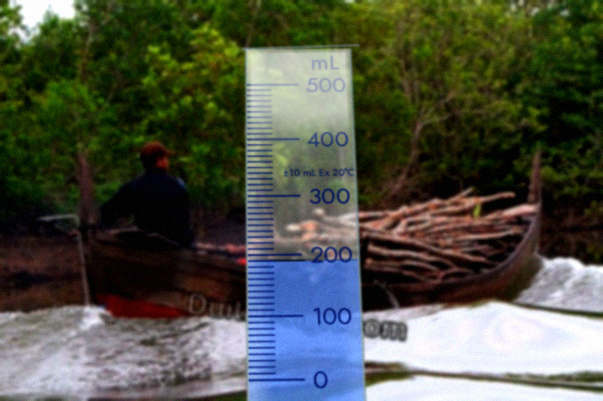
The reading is 190 mL
